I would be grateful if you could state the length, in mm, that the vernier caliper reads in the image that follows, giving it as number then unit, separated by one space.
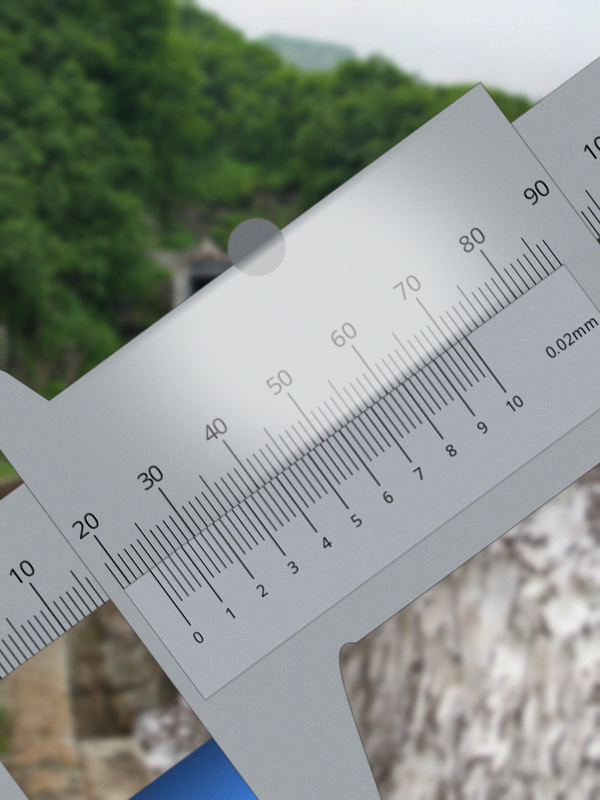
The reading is 23.0 mm
